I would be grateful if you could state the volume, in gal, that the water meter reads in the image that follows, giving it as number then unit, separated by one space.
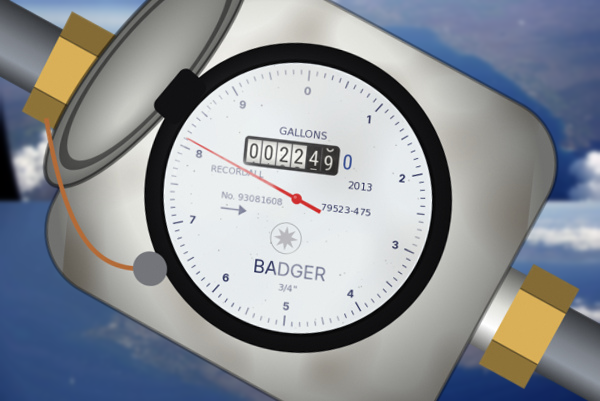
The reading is 22488.1 gal
